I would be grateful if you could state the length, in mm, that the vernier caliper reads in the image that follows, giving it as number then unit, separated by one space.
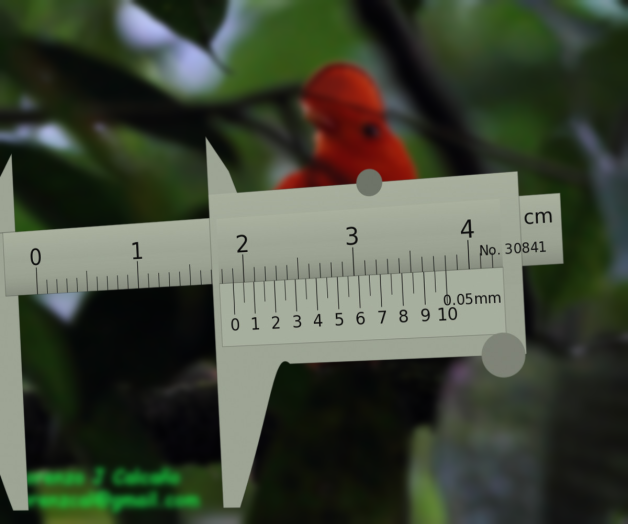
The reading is 19.0 mm
